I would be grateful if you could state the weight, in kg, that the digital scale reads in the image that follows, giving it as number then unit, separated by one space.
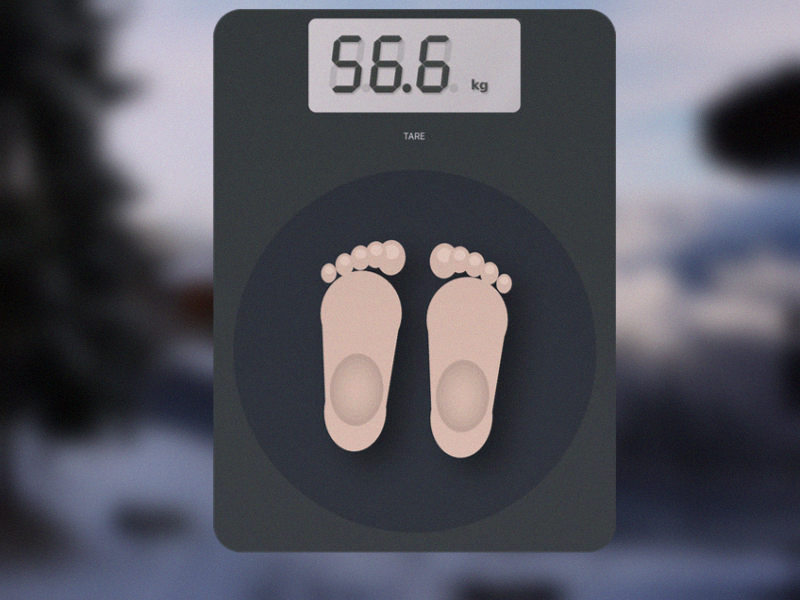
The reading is 56.6 kg
